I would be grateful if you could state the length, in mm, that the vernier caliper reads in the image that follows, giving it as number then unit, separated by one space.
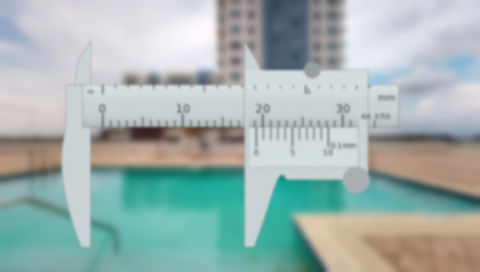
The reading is 19.2 mm
